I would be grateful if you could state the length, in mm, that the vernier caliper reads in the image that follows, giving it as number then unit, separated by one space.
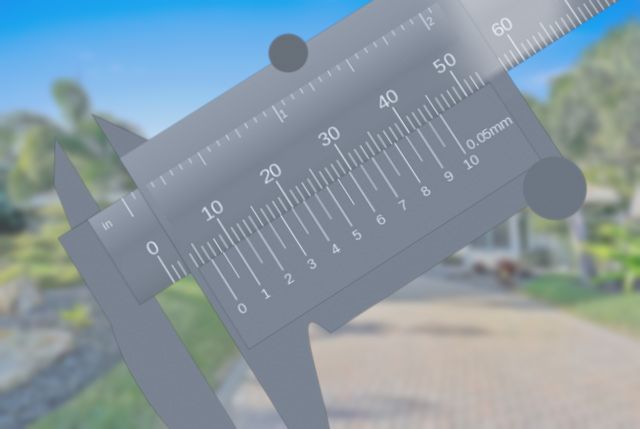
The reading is 6.2 mm
